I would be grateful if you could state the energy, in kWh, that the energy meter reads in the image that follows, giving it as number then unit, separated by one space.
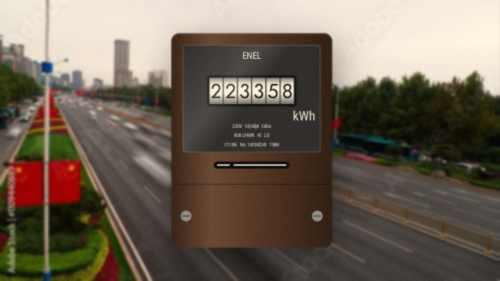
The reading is 223358 kWh
